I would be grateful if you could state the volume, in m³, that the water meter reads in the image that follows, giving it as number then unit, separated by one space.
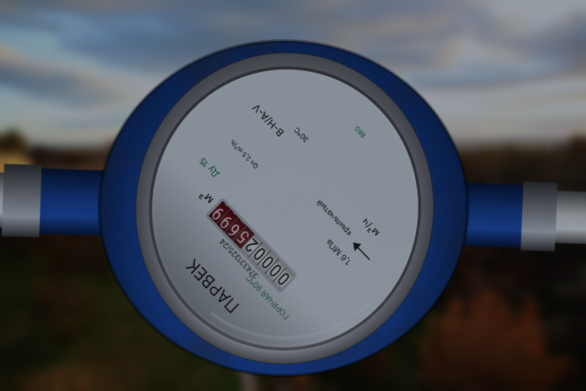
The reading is 2.5699 m³
